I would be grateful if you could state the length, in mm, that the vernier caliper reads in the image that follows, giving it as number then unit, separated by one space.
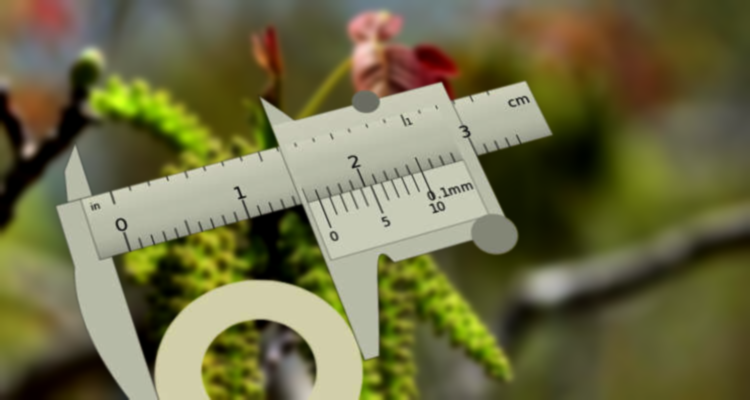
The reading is 16.0 mm
